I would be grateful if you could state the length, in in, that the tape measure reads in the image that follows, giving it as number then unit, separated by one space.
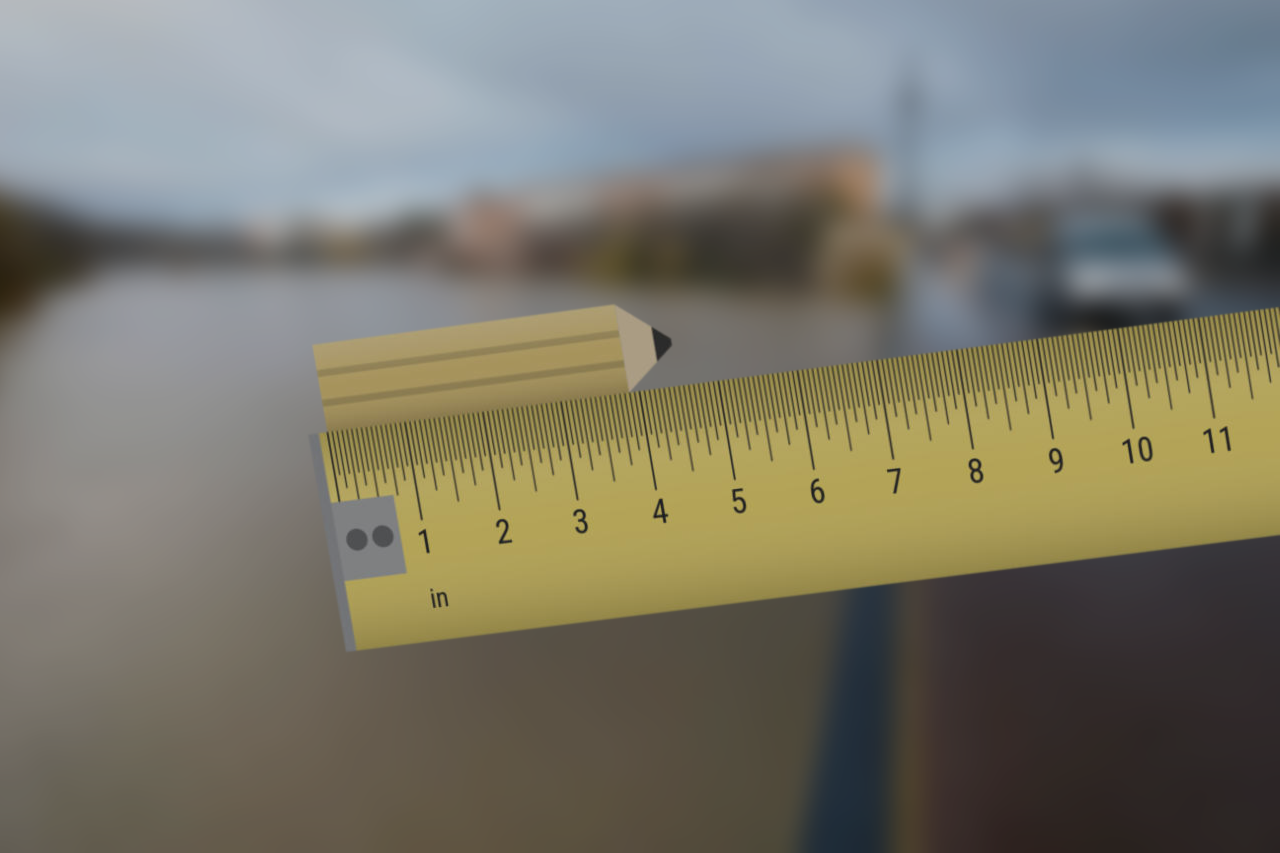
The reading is 4.5 in
